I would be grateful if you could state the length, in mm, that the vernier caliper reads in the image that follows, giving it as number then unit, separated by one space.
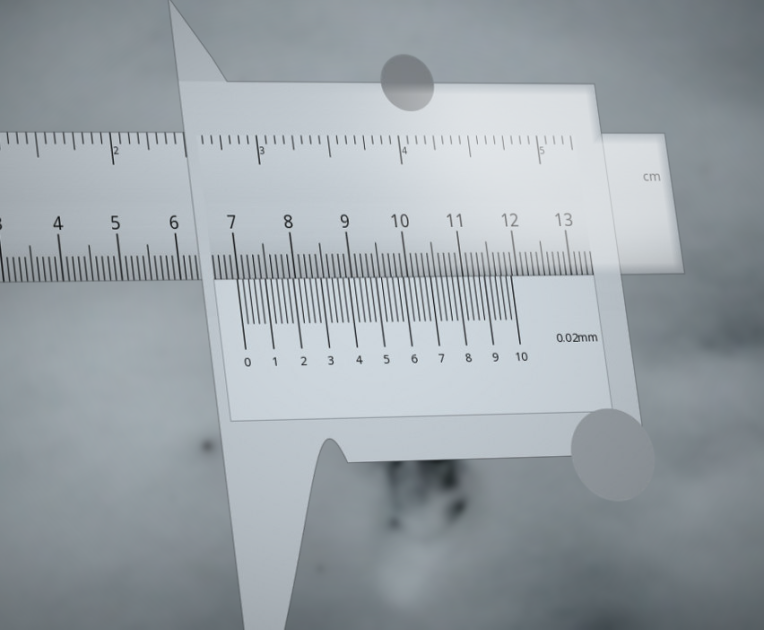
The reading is 69.8 mm
